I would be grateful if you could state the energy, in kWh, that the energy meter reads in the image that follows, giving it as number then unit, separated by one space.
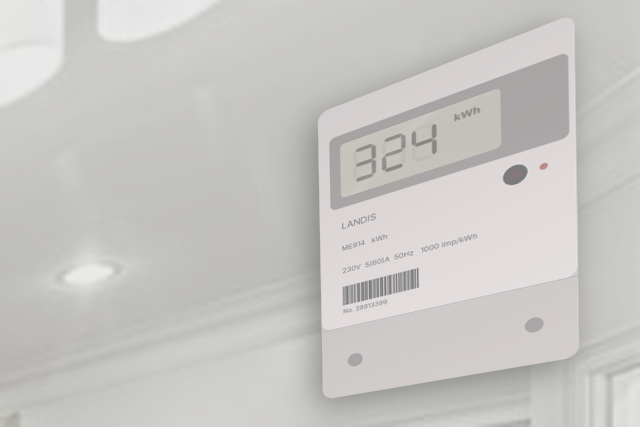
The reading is 324 kWh
